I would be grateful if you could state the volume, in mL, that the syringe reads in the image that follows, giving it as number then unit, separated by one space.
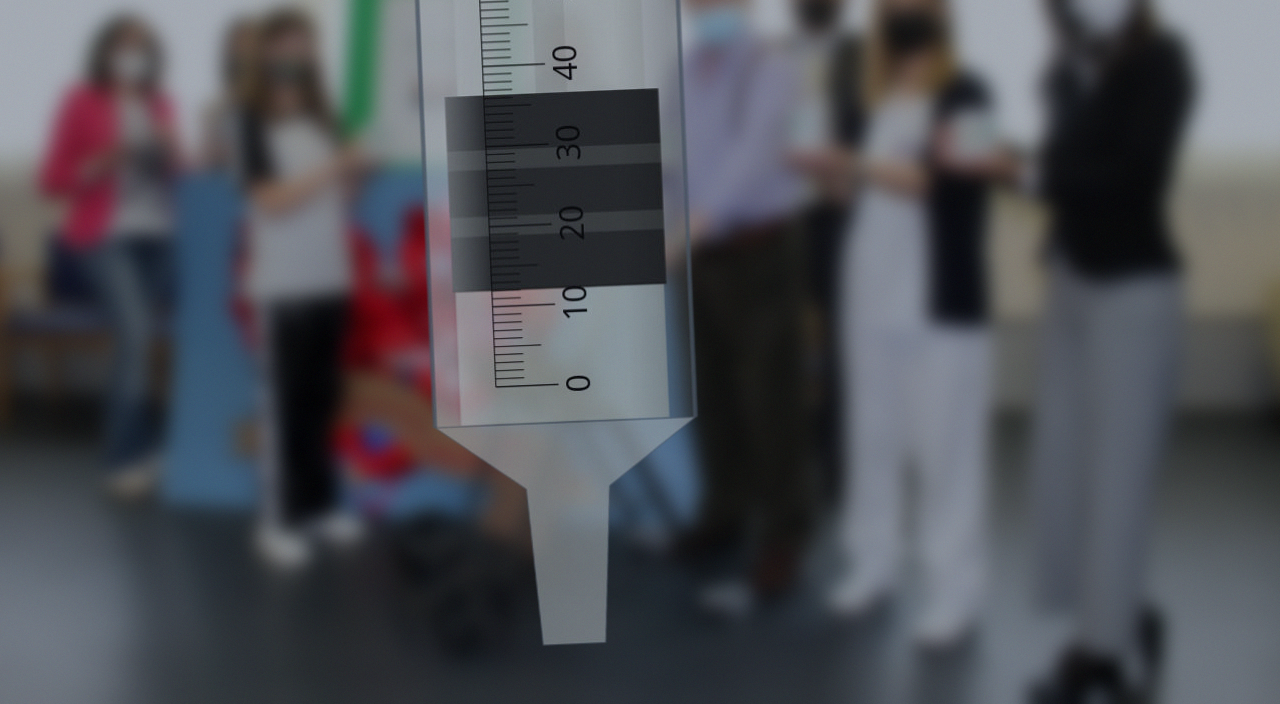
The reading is 12 mL
